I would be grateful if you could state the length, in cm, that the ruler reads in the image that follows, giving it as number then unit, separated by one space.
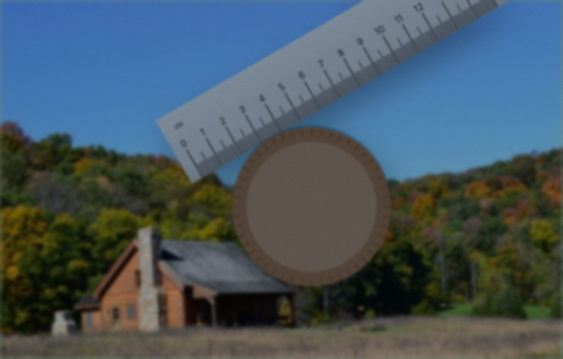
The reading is 7 cm
